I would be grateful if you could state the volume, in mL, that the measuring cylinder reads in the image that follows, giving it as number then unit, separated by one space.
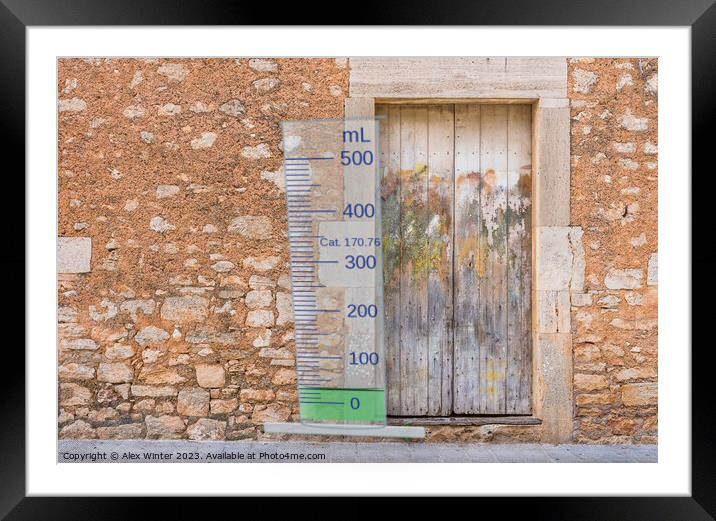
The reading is 30 mL
